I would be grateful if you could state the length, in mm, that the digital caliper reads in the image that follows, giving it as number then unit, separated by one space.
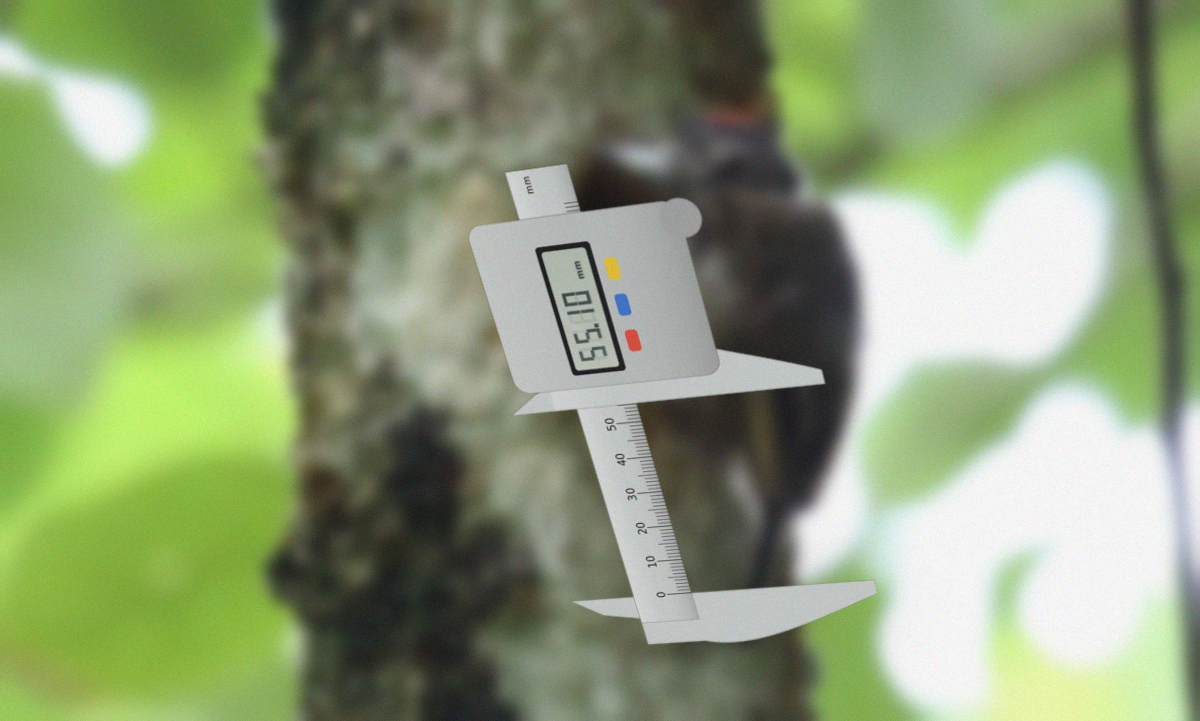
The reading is 55.10 mm
